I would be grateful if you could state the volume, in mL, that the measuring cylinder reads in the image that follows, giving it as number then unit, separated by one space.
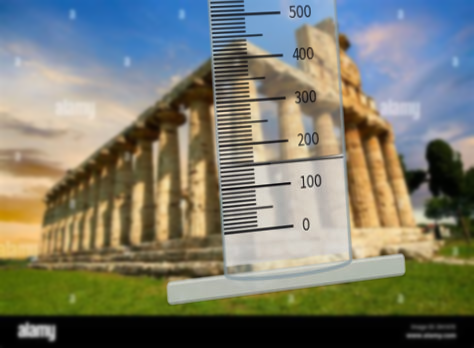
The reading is 150 mL
